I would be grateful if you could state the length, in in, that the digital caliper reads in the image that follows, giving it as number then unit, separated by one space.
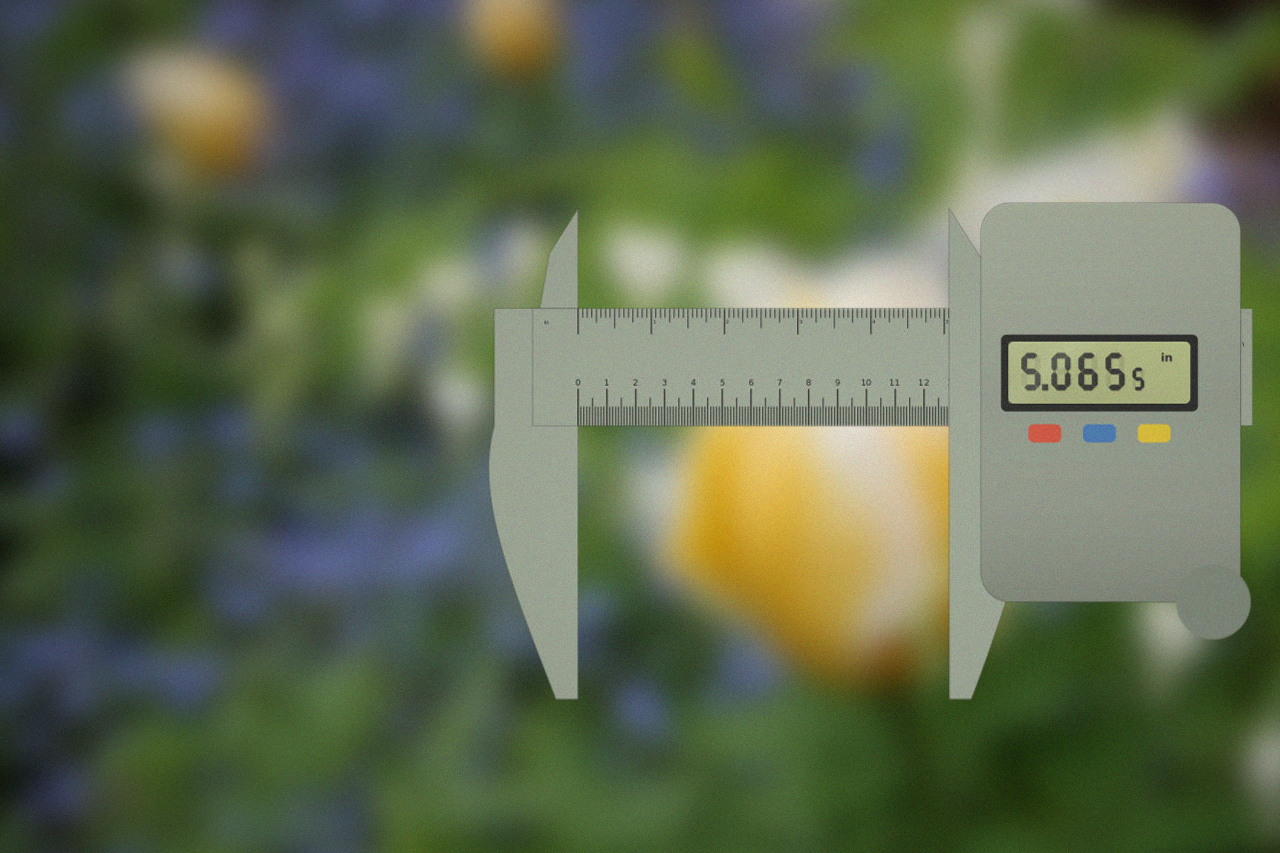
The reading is 5.0655 in
